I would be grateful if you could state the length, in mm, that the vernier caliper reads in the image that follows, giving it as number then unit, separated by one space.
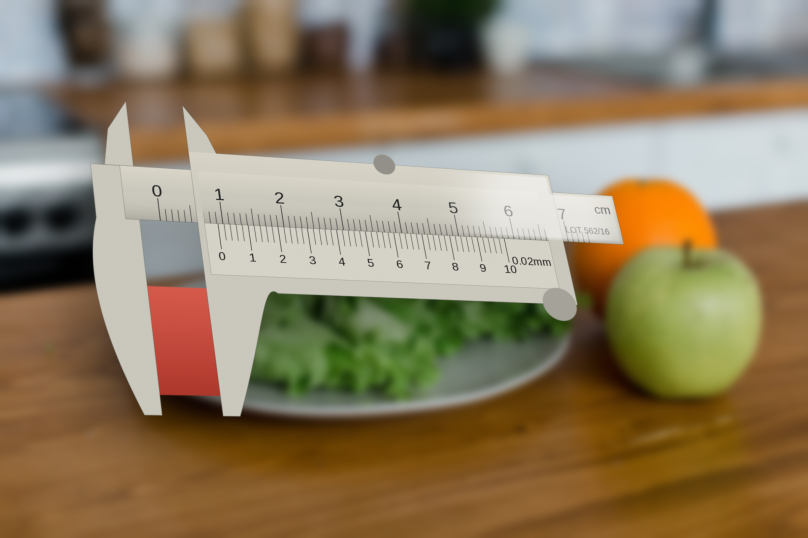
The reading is 9.2 mm
